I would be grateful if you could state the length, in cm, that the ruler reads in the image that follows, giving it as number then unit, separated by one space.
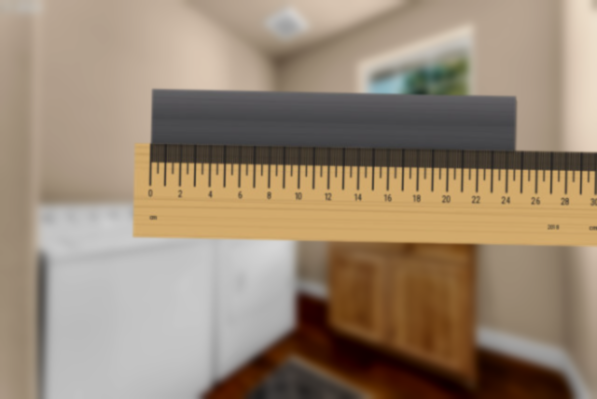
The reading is 24.5 cm
